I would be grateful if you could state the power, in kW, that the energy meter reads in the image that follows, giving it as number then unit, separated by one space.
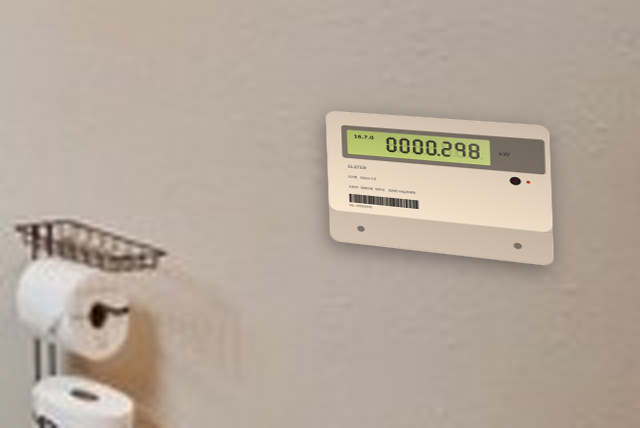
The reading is 0.298 kW
